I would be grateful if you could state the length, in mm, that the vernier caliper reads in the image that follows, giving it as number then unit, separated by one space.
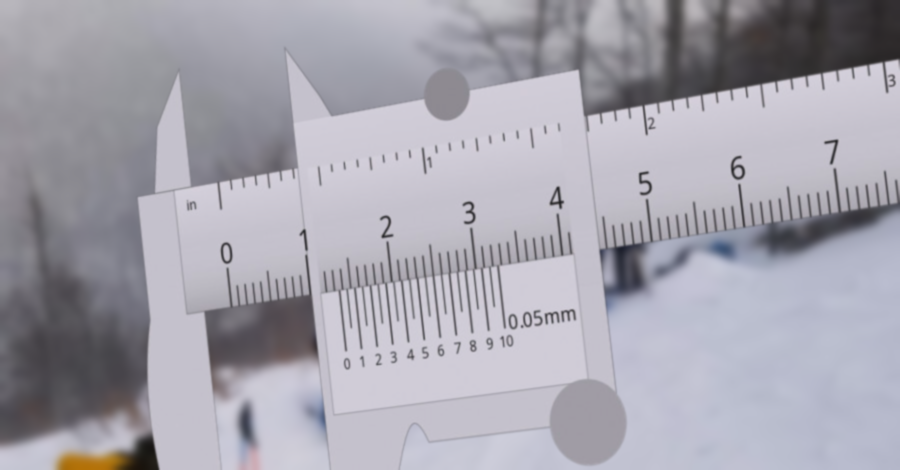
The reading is 13.6 mm
